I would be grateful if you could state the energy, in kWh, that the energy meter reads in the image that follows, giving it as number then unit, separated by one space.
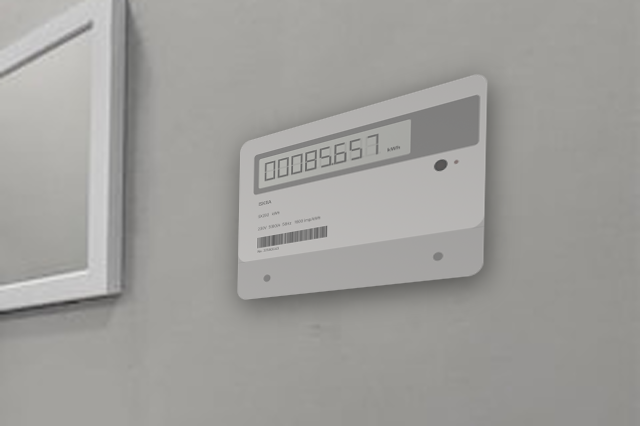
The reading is 85.657 kWh
